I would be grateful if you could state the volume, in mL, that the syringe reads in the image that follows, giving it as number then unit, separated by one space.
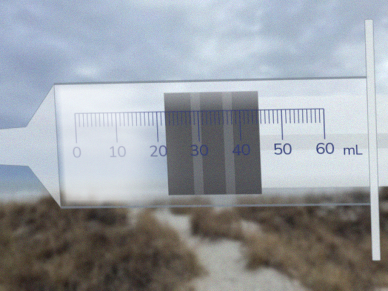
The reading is 22 mL
